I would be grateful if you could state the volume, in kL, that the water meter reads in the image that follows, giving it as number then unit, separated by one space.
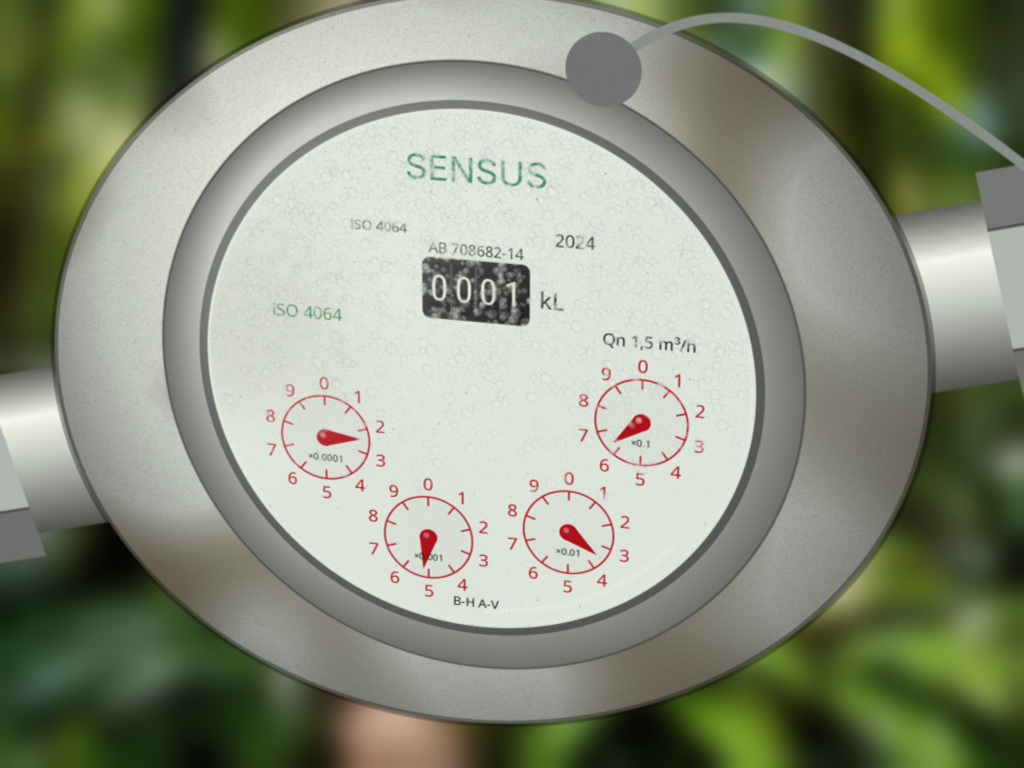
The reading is 1.6352 kL
